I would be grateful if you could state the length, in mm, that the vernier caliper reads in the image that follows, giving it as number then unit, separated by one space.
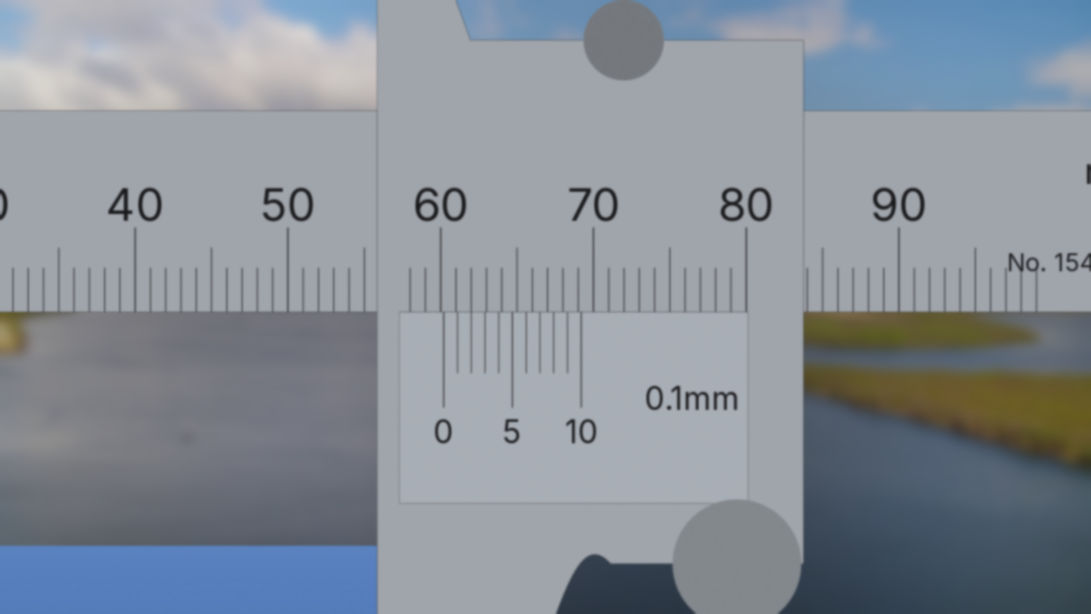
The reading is 60.2 mm
